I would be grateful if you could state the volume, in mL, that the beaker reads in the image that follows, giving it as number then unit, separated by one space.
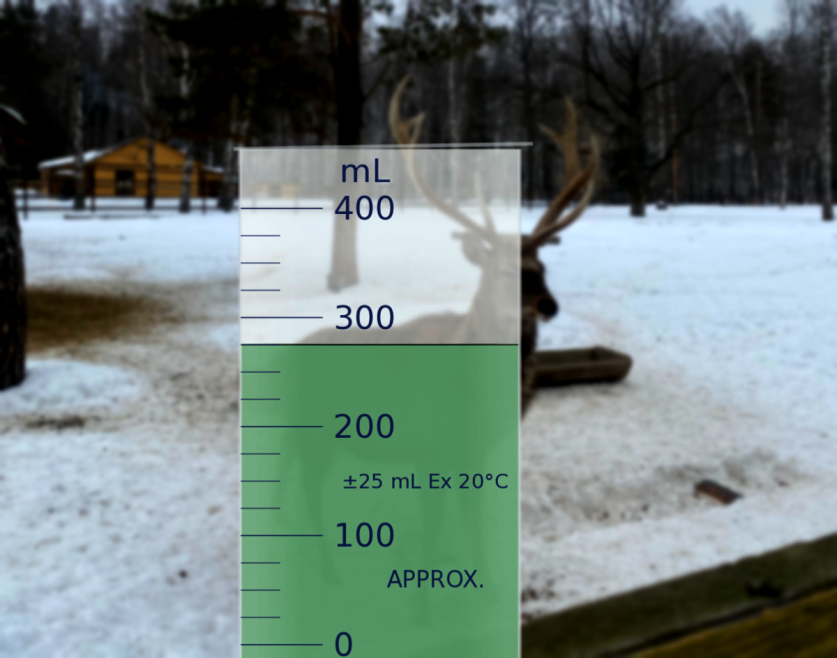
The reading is 275 mL
